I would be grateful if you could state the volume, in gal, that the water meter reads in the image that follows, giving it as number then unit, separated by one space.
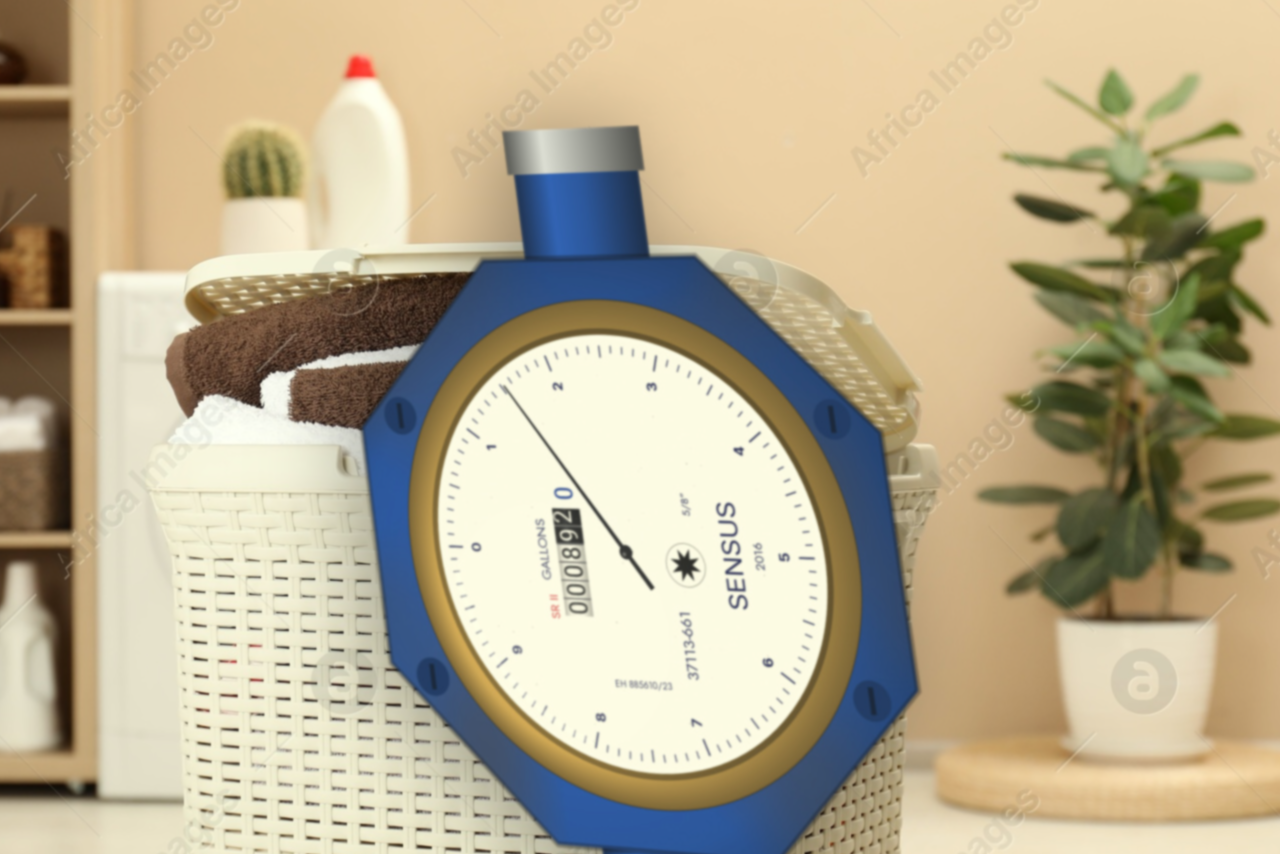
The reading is 8921.5 gal
